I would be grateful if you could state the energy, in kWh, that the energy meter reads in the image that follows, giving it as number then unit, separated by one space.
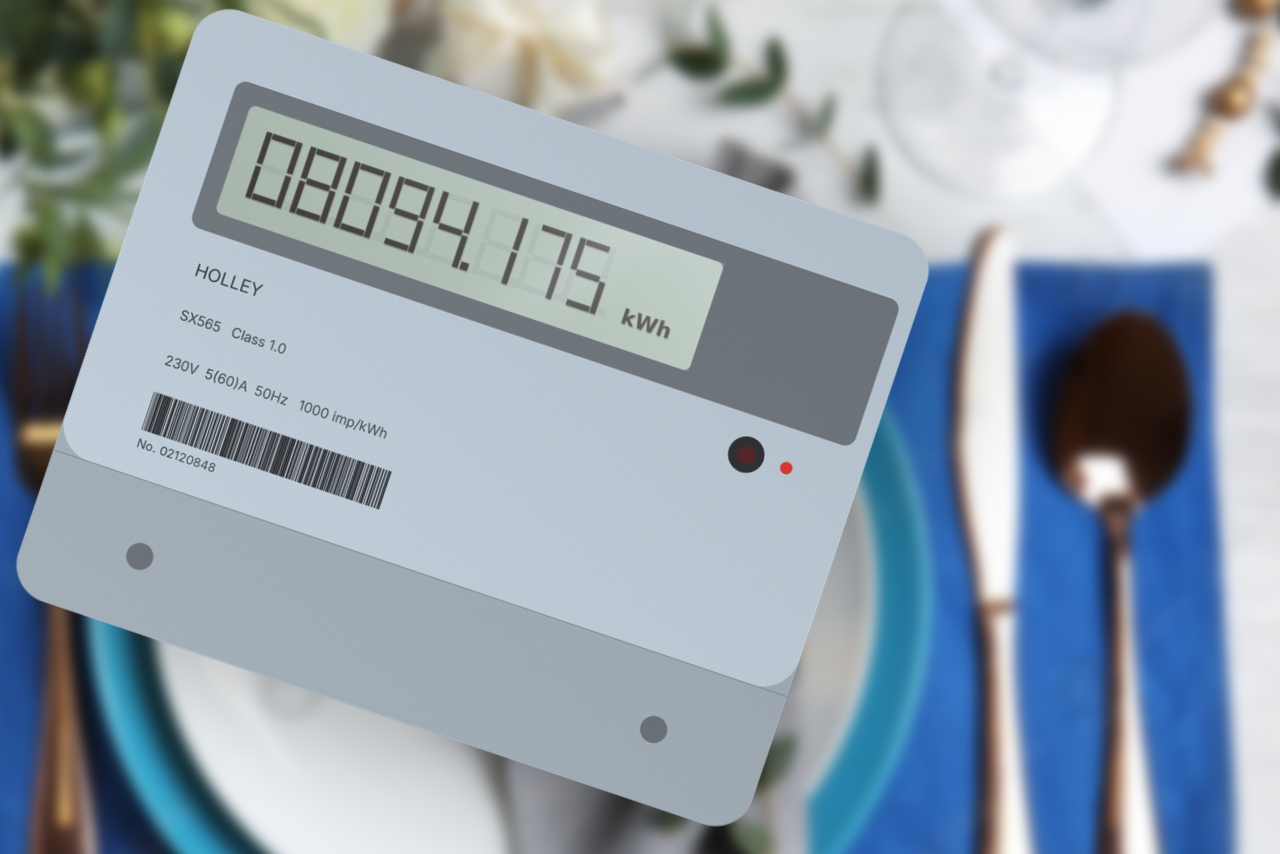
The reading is 8094.175 kWh
